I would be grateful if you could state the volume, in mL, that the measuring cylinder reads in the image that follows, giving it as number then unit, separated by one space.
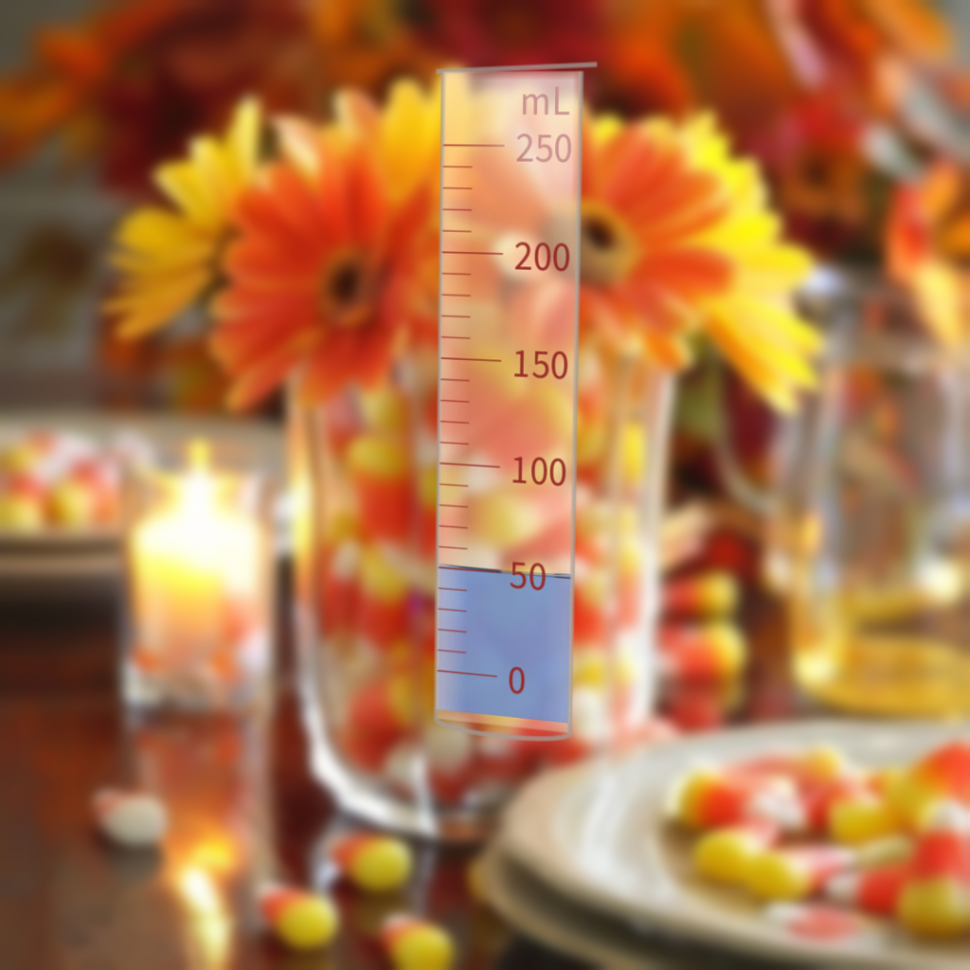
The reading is 50 mL
